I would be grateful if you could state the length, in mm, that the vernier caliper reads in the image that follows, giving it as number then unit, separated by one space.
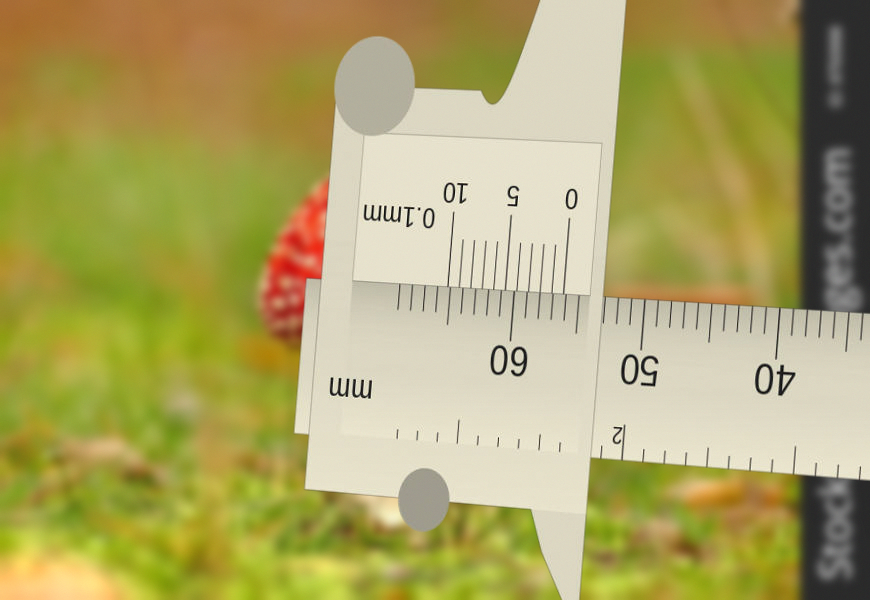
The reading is 56.2 mm
